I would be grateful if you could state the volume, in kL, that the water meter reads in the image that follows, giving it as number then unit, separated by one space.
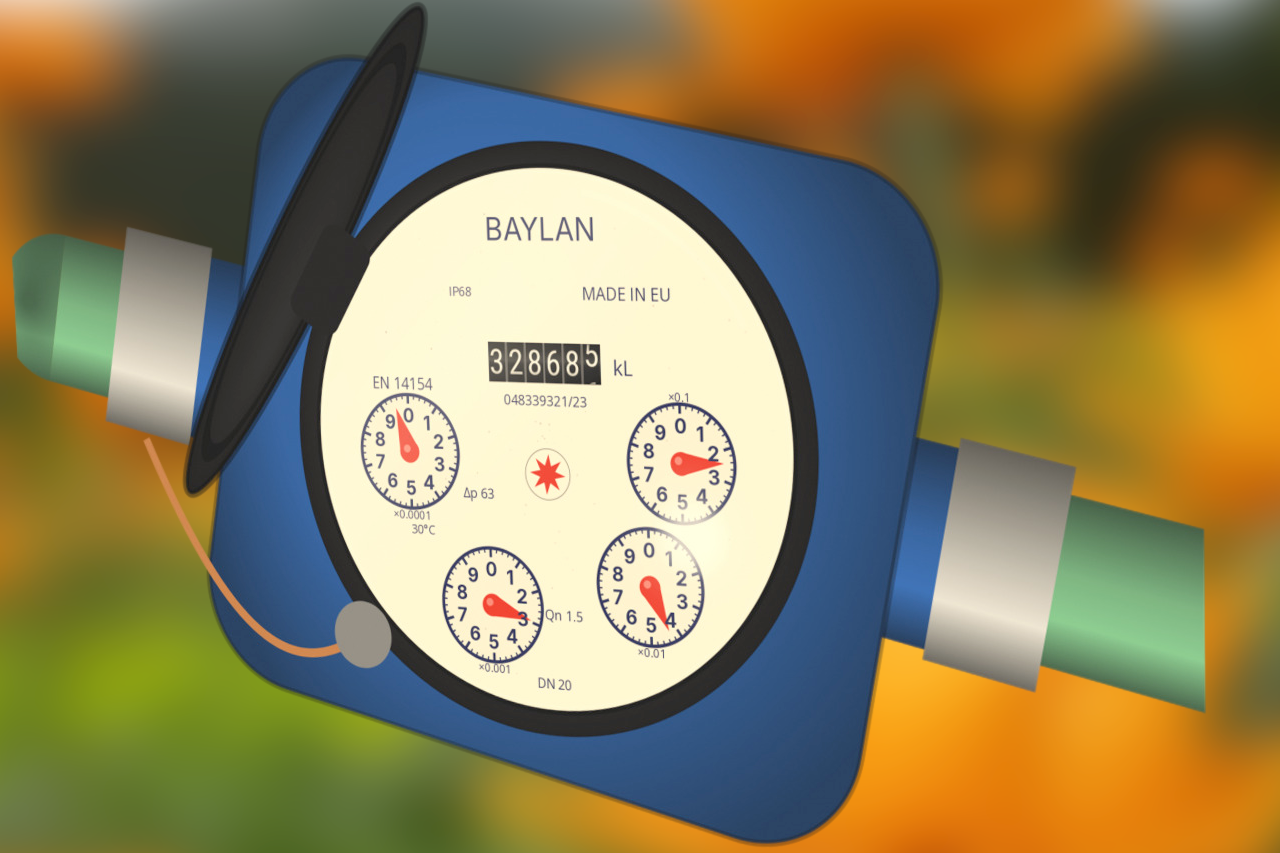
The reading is 328685.2429 kL
